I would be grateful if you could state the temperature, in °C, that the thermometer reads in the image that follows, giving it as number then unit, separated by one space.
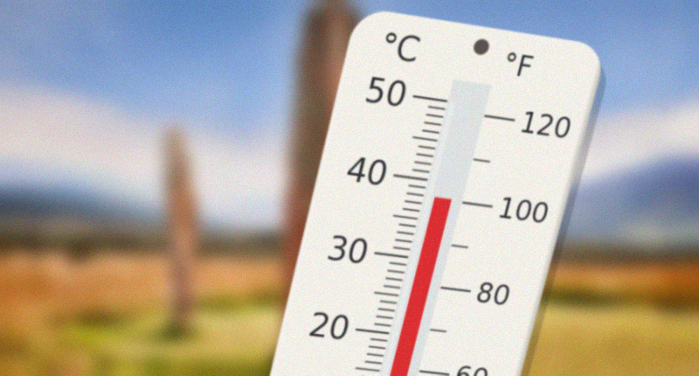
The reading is 38 °C
